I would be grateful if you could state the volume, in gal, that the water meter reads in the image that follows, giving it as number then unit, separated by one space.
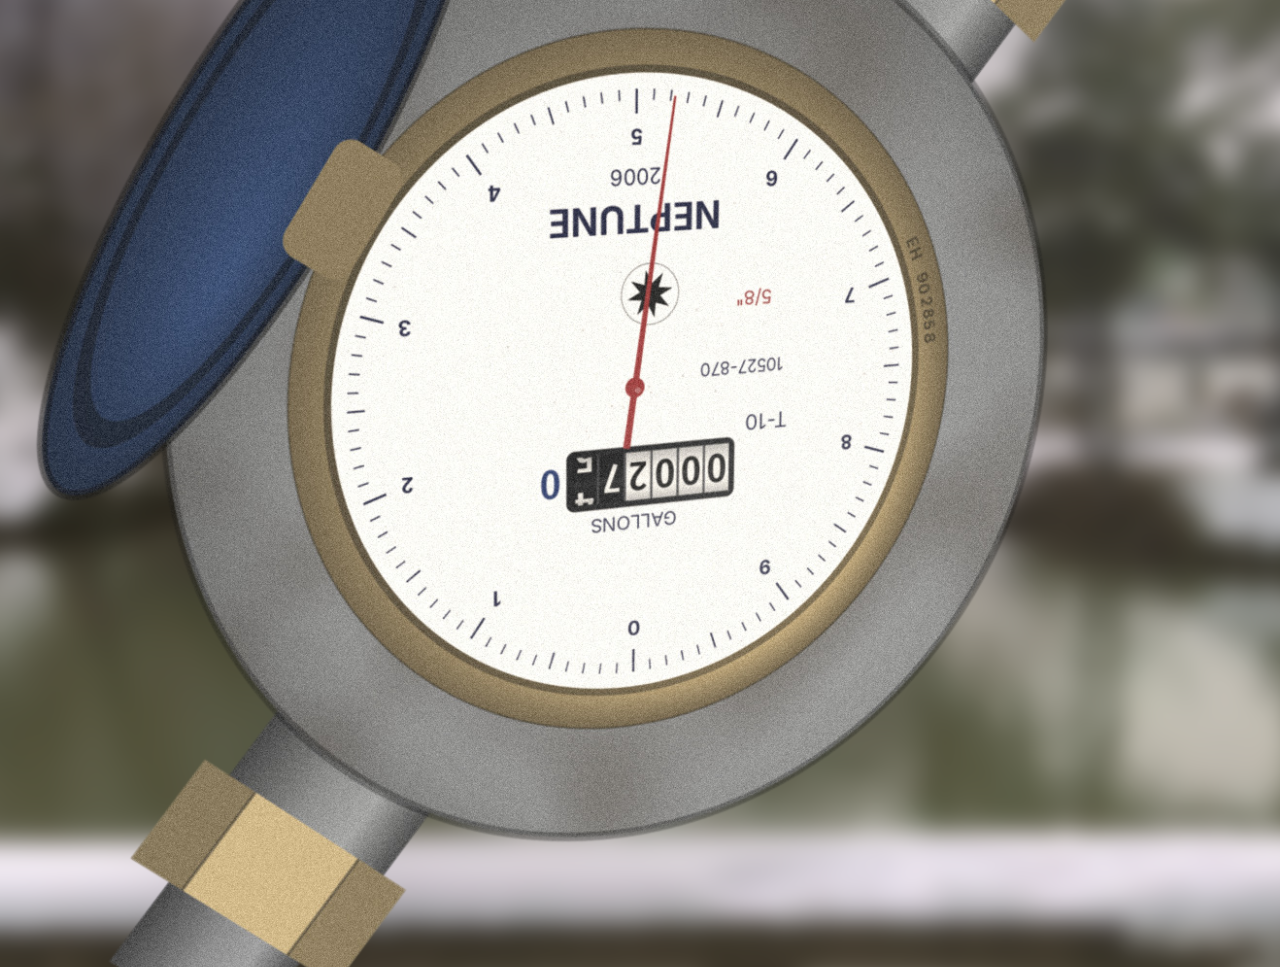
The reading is 2745.2 gal
